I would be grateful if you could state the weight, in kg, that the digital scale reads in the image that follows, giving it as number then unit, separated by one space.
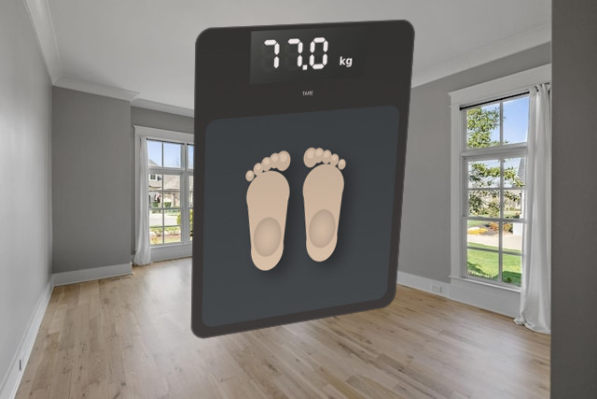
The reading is 77.0 kg
